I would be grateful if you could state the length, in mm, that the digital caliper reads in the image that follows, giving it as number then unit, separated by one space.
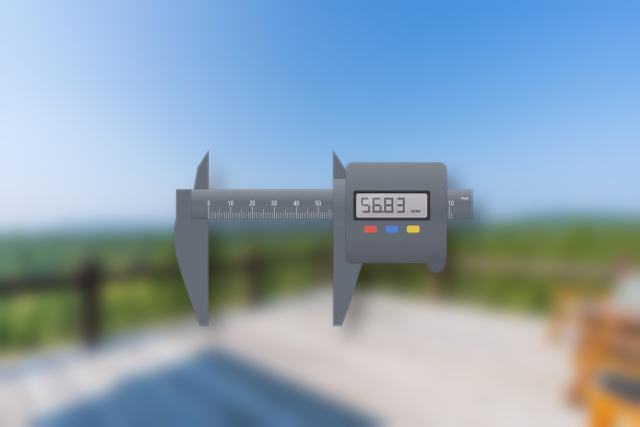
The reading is 56.83 mm
